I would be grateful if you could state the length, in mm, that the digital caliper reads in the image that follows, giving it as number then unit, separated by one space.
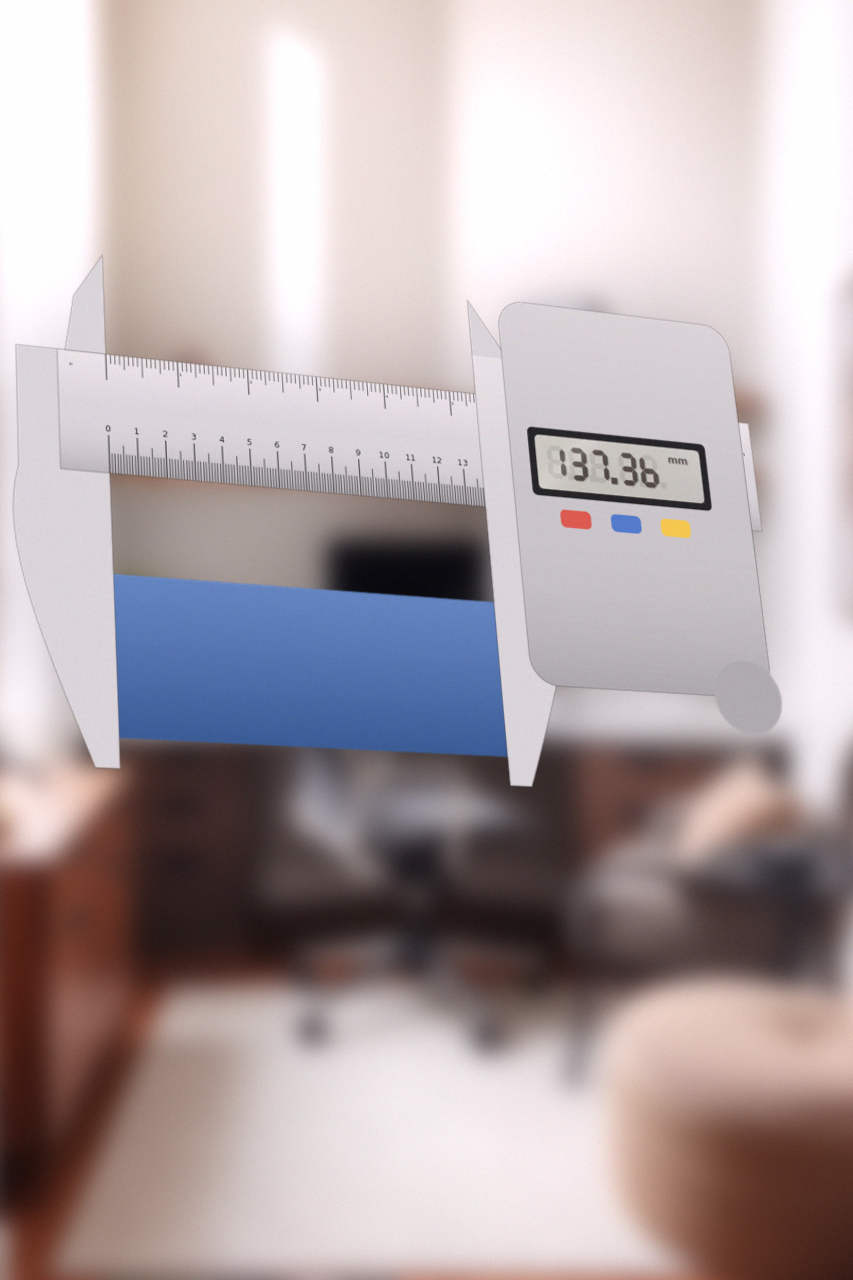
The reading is 137.36 mm
